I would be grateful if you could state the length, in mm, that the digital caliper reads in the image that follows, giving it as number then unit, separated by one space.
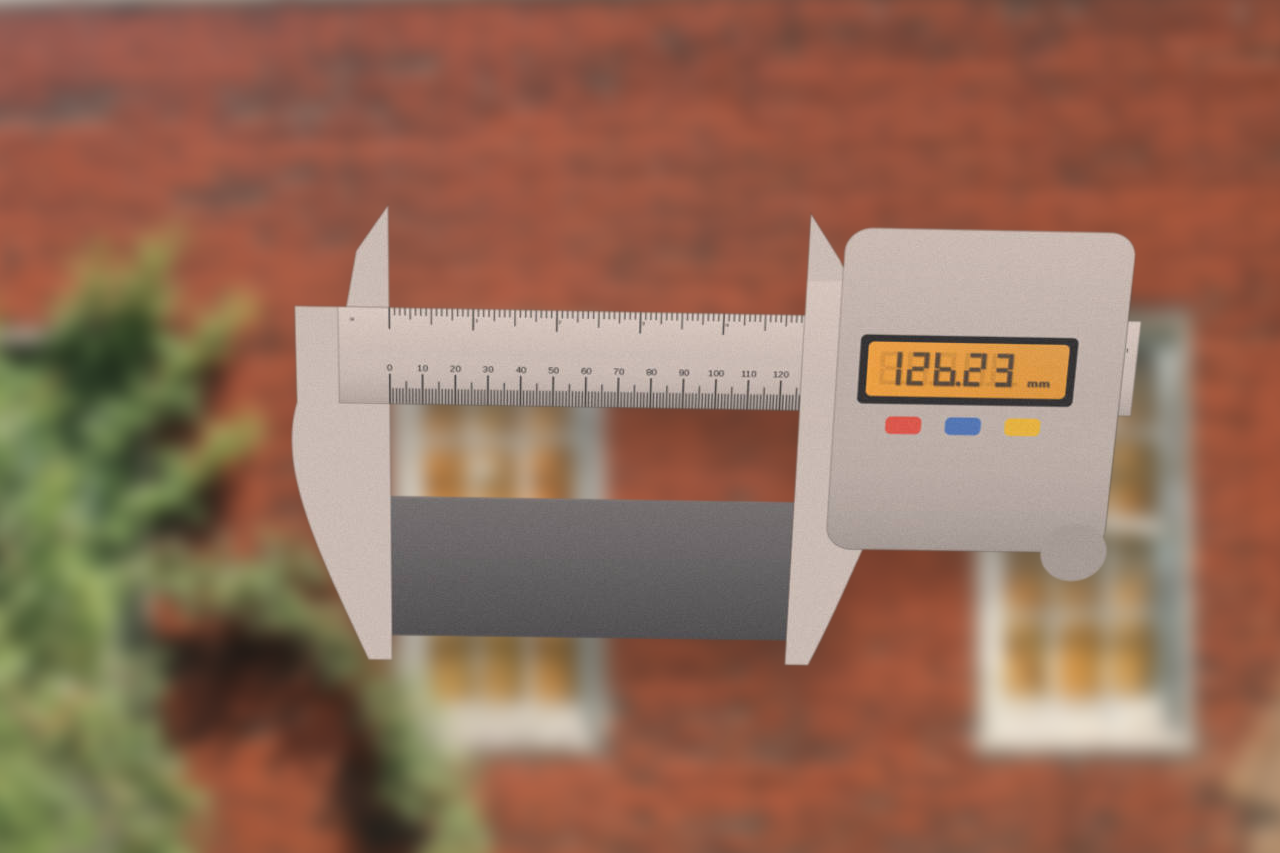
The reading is 126.23 mm
